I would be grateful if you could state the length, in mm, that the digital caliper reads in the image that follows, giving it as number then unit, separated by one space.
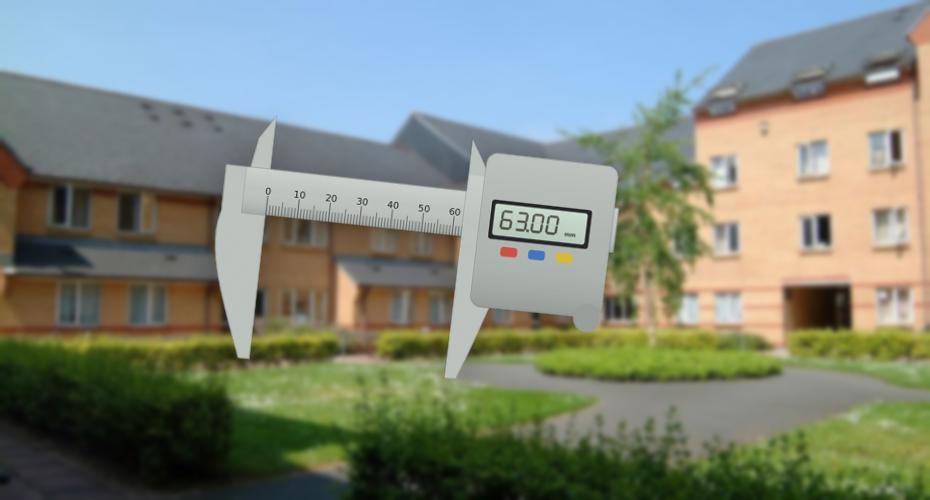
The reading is 63.00 mm
